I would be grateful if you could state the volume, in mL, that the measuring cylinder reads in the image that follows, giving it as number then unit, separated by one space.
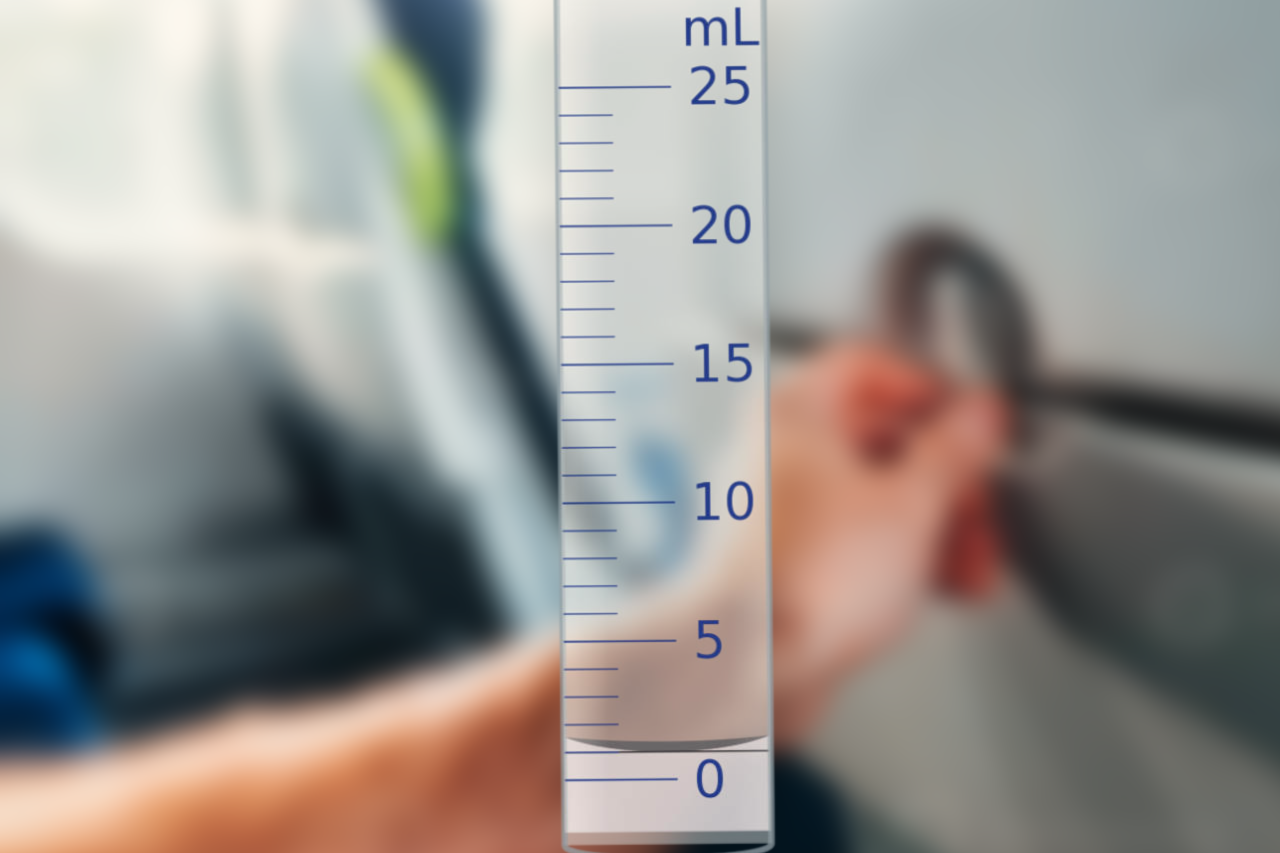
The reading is 1 mL
